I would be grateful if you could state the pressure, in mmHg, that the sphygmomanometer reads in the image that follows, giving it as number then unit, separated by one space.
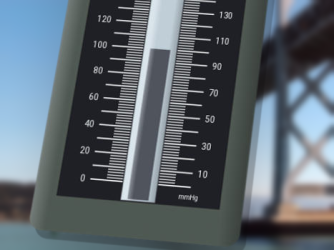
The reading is 100 mmHg
